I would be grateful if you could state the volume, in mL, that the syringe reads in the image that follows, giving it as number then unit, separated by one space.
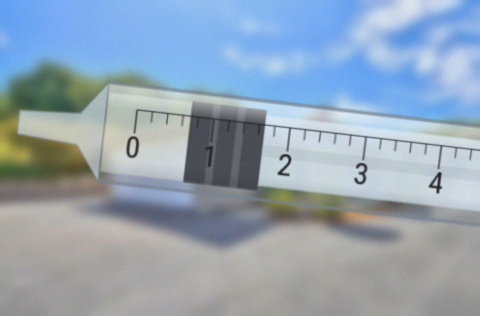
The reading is 0.7 mL
